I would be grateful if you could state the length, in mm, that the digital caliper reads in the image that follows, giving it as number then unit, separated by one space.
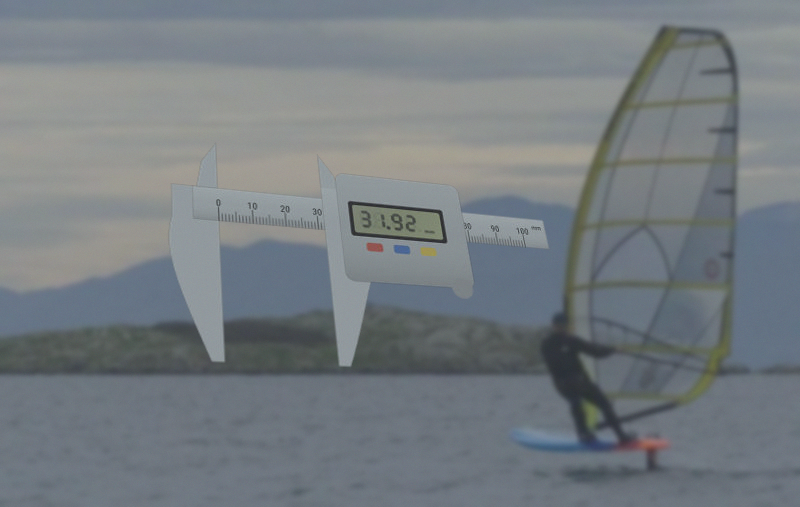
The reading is 31.92 mm
